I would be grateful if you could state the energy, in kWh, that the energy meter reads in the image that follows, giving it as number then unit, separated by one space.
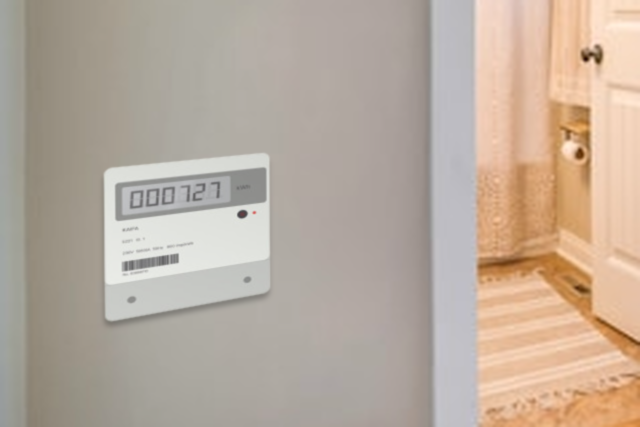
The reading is 727 kWh
